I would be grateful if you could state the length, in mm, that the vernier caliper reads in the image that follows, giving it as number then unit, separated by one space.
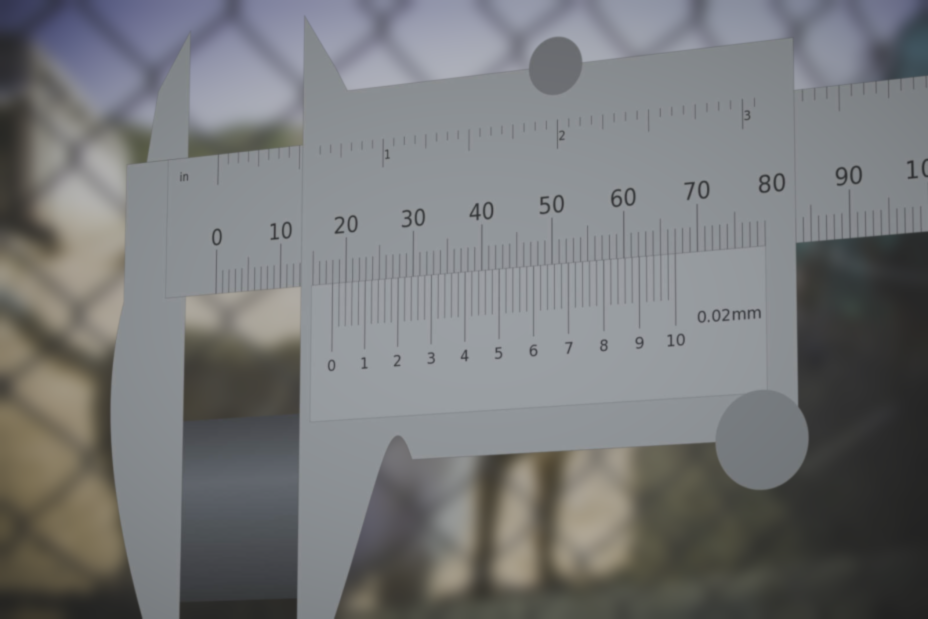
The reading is 18.0 mm
